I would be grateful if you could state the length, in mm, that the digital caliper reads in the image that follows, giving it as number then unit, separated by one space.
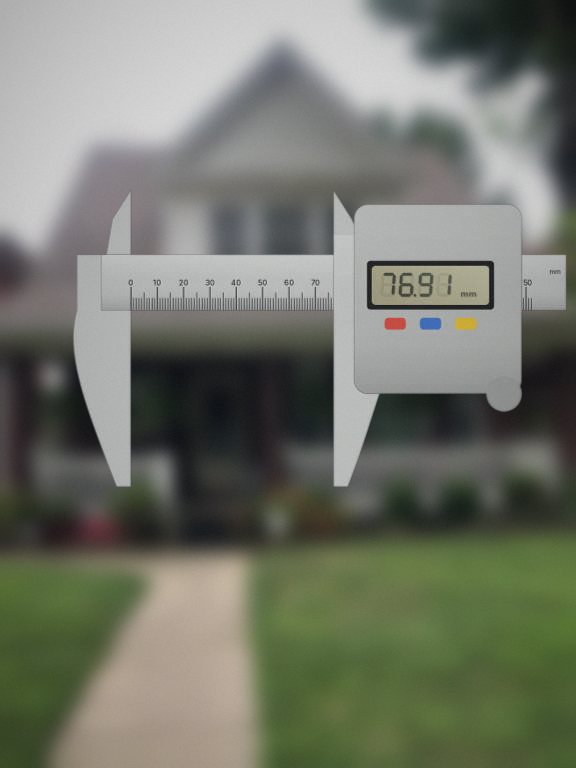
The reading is 76.91 mm
